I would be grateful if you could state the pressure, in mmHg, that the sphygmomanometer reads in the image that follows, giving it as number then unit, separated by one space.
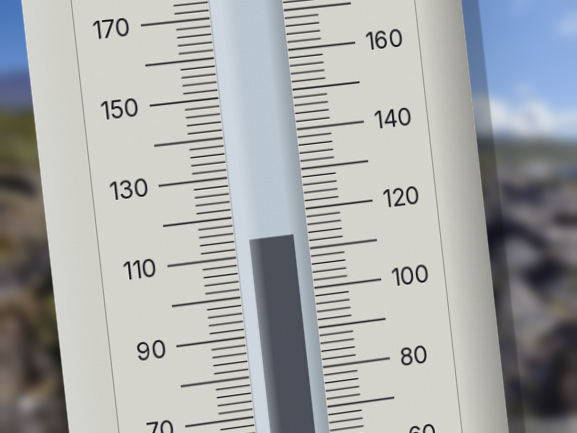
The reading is 114 mmHg
